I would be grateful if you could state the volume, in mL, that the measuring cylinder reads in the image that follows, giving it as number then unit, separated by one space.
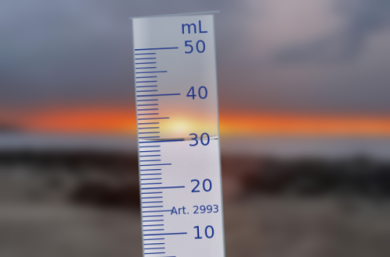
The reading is 30 mL
